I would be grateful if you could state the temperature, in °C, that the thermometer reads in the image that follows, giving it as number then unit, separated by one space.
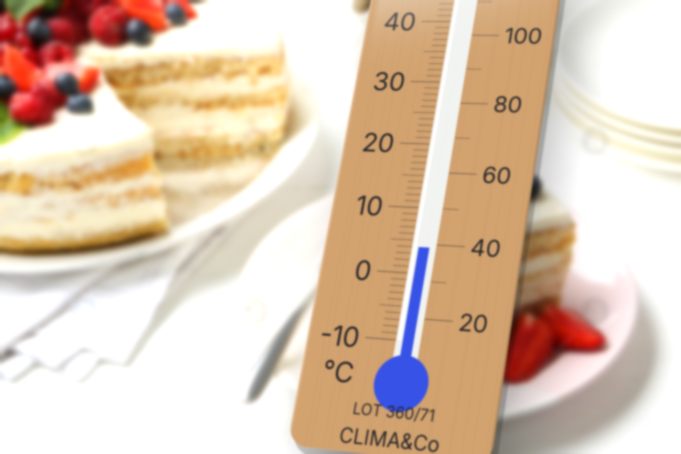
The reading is 4 °C
